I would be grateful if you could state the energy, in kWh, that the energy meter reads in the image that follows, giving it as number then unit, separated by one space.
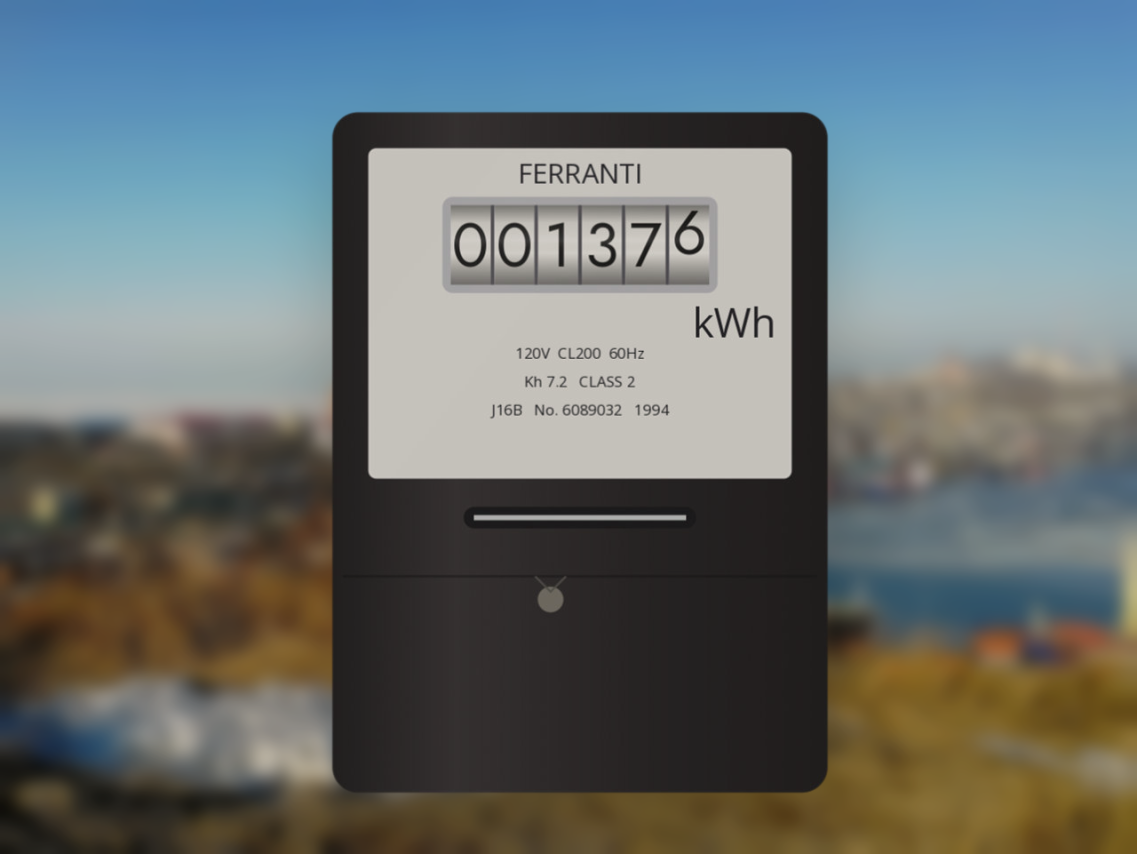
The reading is 1376 kWh
